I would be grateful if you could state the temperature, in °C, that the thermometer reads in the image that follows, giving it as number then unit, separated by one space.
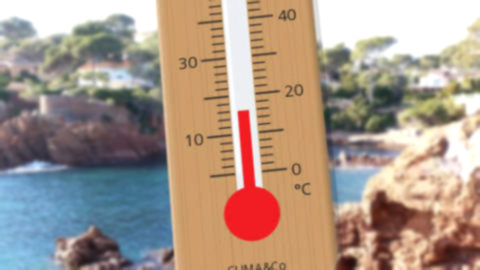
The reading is 16 °C
